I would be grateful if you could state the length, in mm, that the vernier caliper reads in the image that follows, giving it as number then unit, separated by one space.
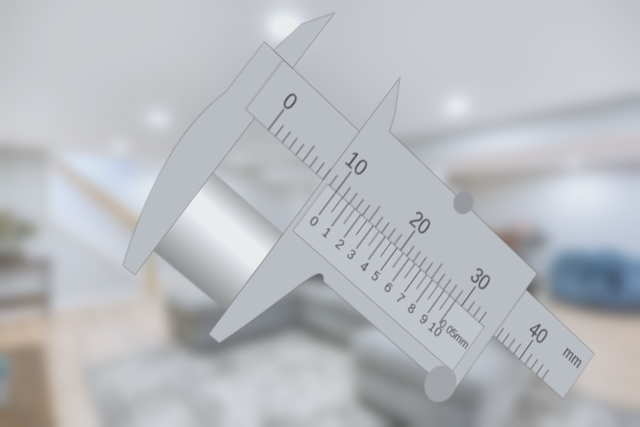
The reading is 10.0 mm
